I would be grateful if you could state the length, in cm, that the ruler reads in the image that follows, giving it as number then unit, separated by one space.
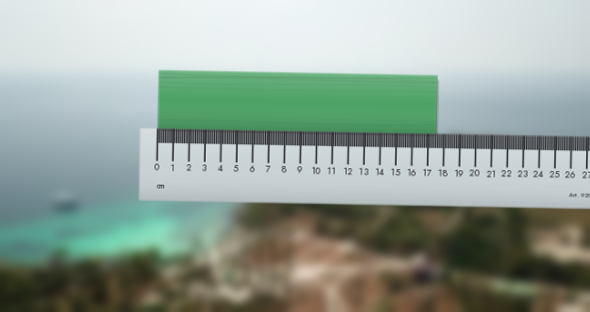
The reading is 17.5 cm
